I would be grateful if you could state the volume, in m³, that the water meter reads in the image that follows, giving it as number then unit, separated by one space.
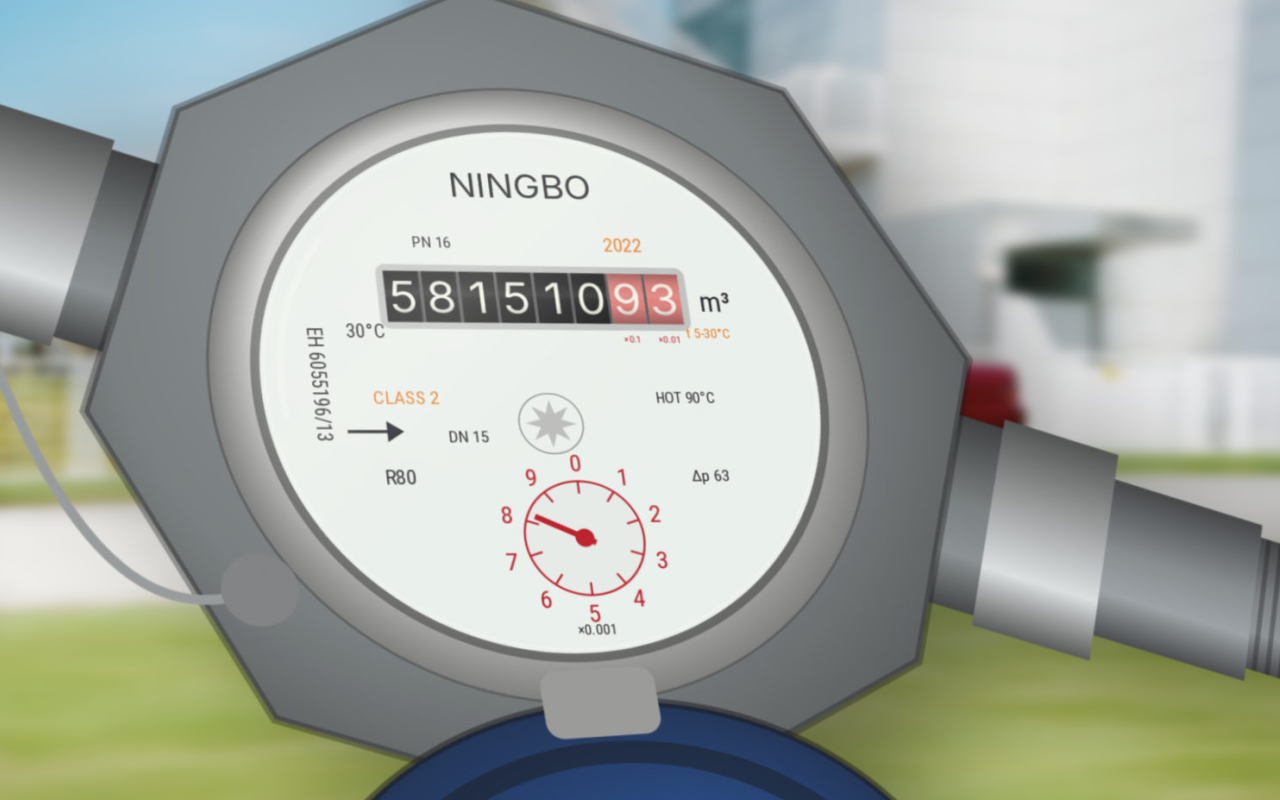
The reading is 581510.938 m³
